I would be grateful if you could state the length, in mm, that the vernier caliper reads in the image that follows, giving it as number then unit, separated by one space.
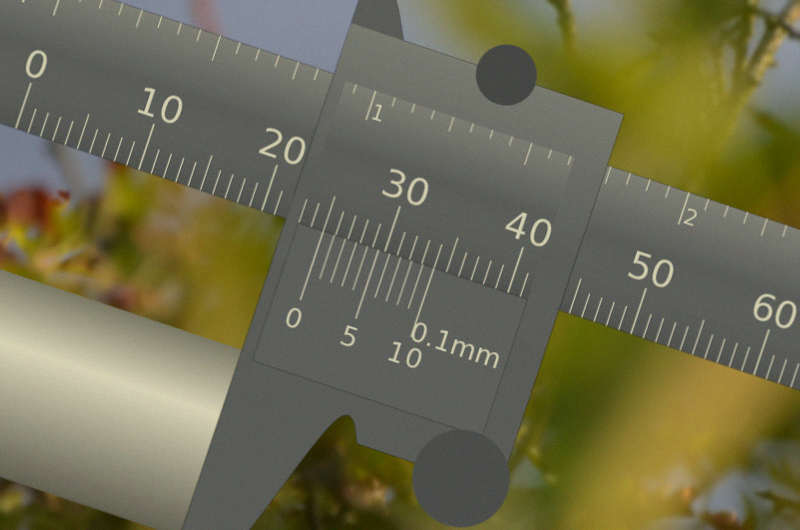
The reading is 25.0 mm
